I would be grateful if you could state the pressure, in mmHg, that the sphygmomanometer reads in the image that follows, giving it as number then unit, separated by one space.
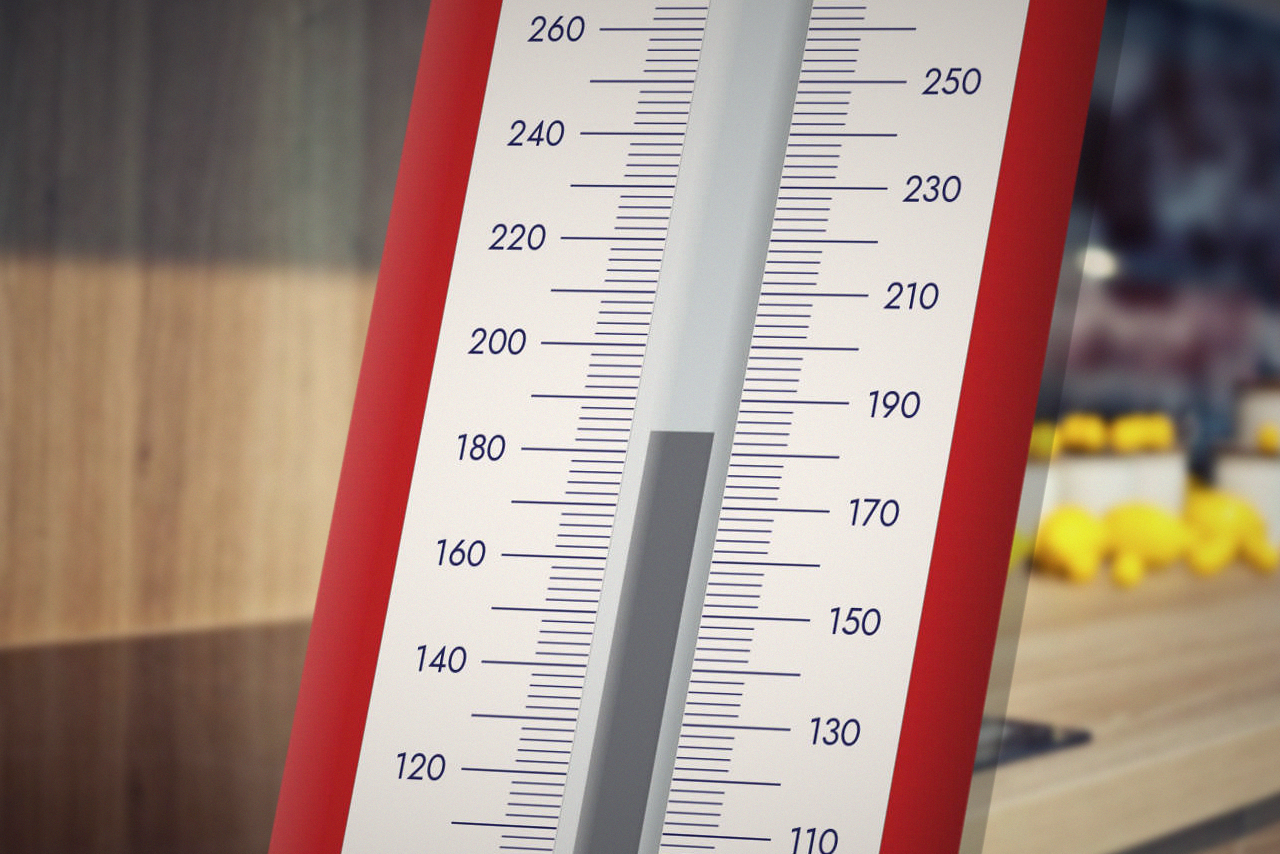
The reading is 184 mmHg
